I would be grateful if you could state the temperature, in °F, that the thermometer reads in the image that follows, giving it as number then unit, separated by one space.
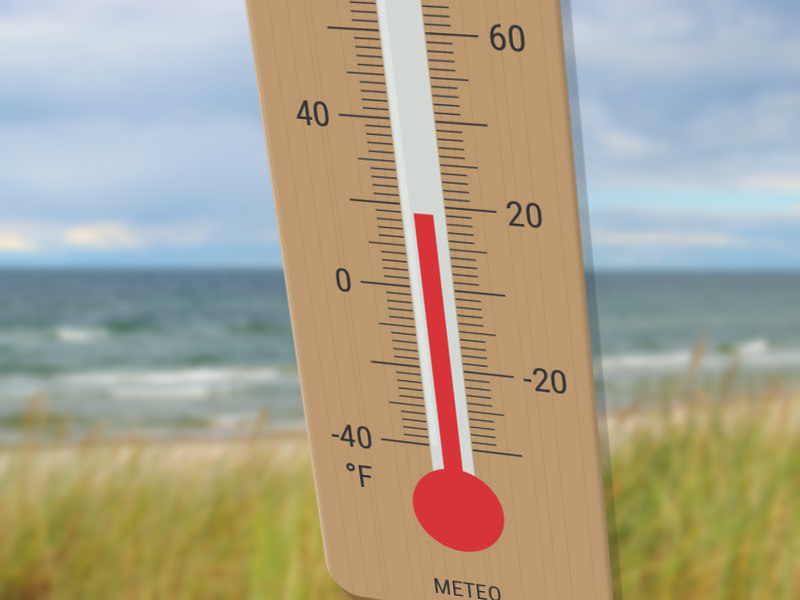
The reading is 18 °F
